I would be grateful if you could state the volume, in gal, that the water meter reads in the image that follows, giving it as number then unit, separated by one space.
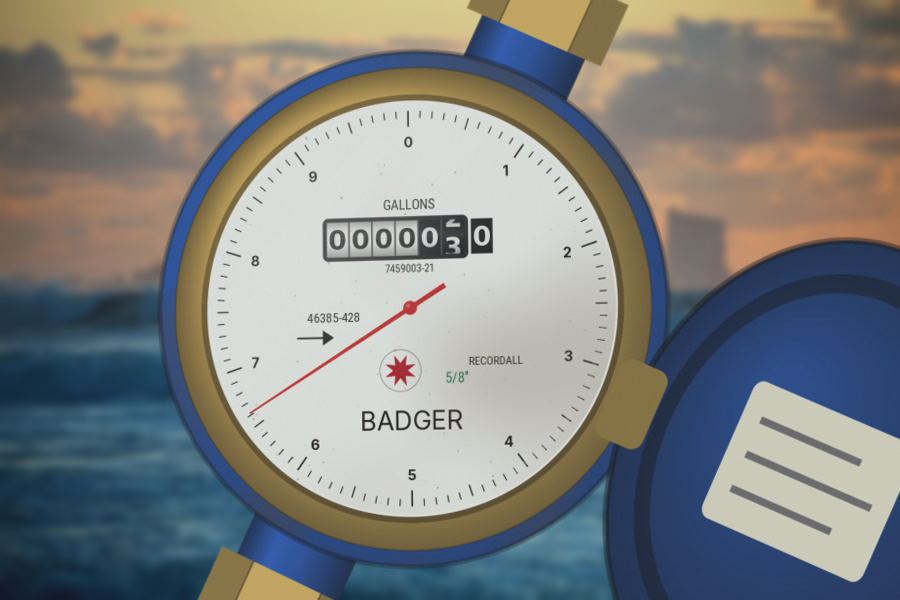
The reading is 26.6 gal
